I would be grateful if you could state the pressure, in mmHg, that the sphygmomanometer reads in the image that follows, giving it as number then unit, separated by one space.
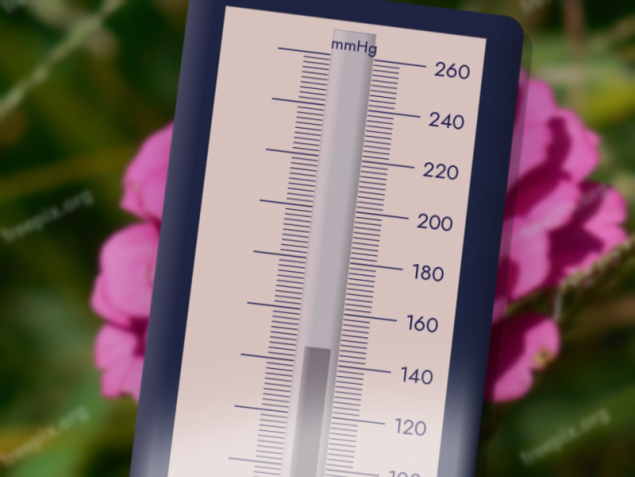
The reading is 146 mmHg
